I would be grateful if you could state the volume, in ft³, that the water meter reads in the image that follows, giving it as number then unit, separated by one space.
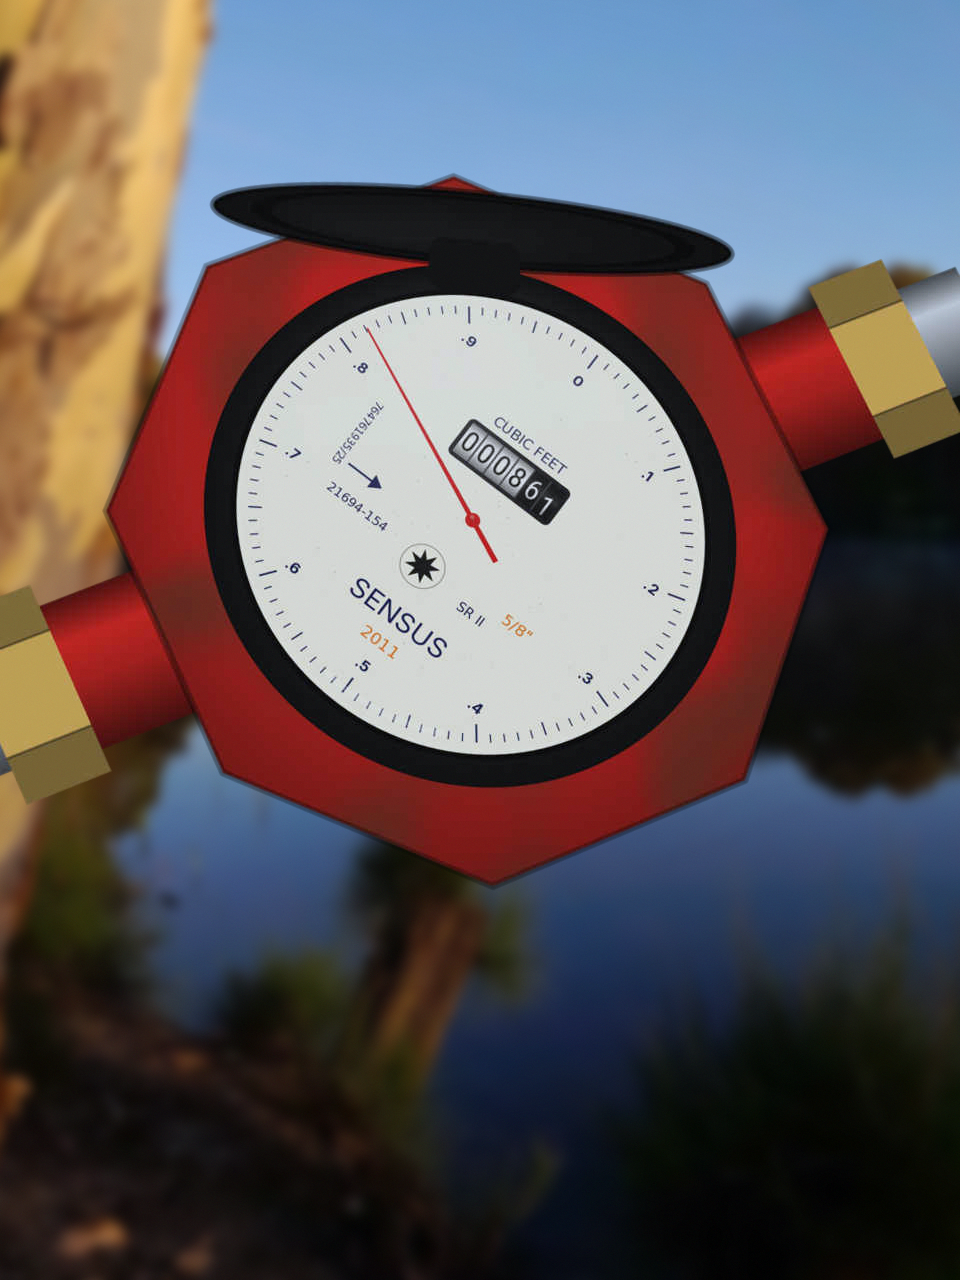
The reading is 860.82 ft³
